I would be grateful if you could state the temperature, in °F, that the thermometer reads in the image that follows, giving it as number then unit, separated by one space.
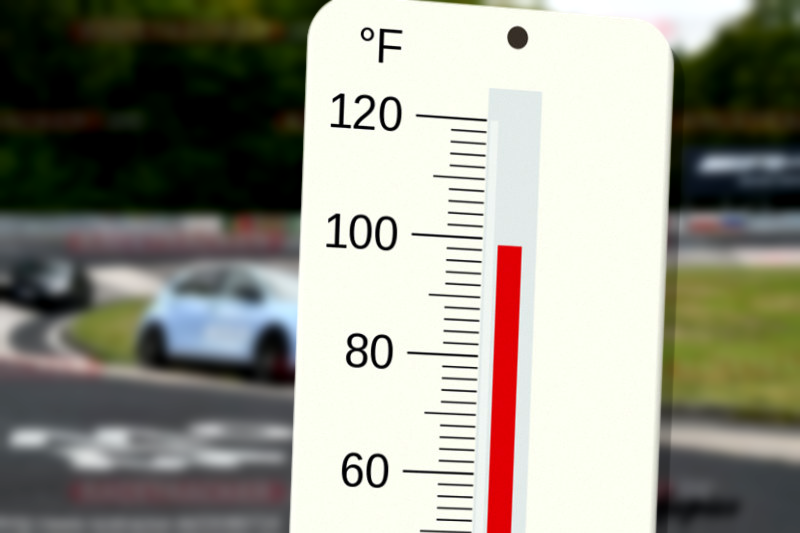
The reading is 99 °F
